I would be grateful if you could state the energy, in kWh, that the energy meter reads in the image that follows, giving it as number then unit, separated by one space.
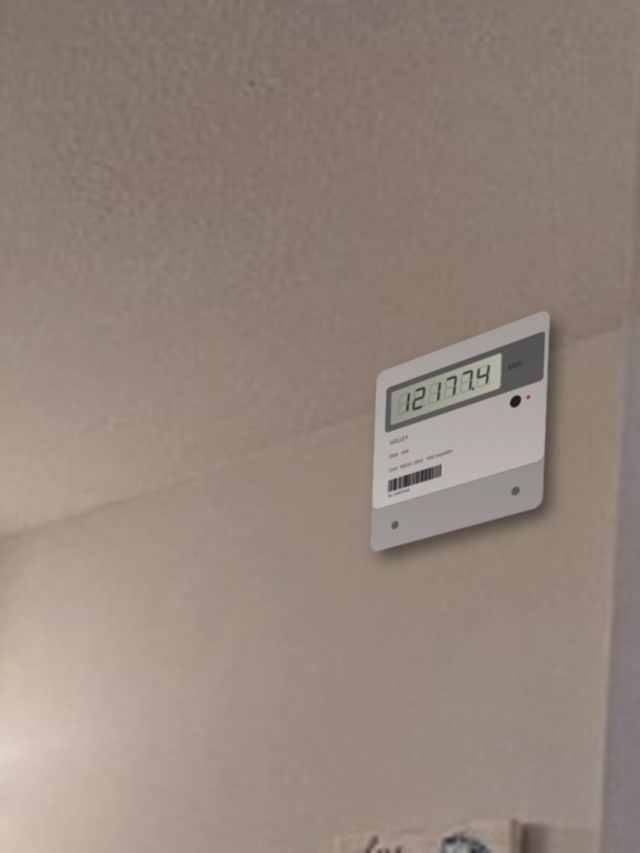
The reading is 12177.4 kWh
